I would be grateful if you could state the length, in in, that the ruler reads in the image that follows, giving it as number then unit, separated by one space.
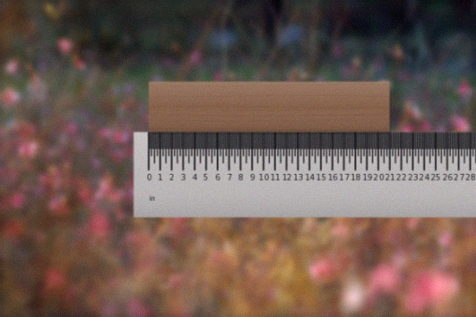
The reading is 21 in
